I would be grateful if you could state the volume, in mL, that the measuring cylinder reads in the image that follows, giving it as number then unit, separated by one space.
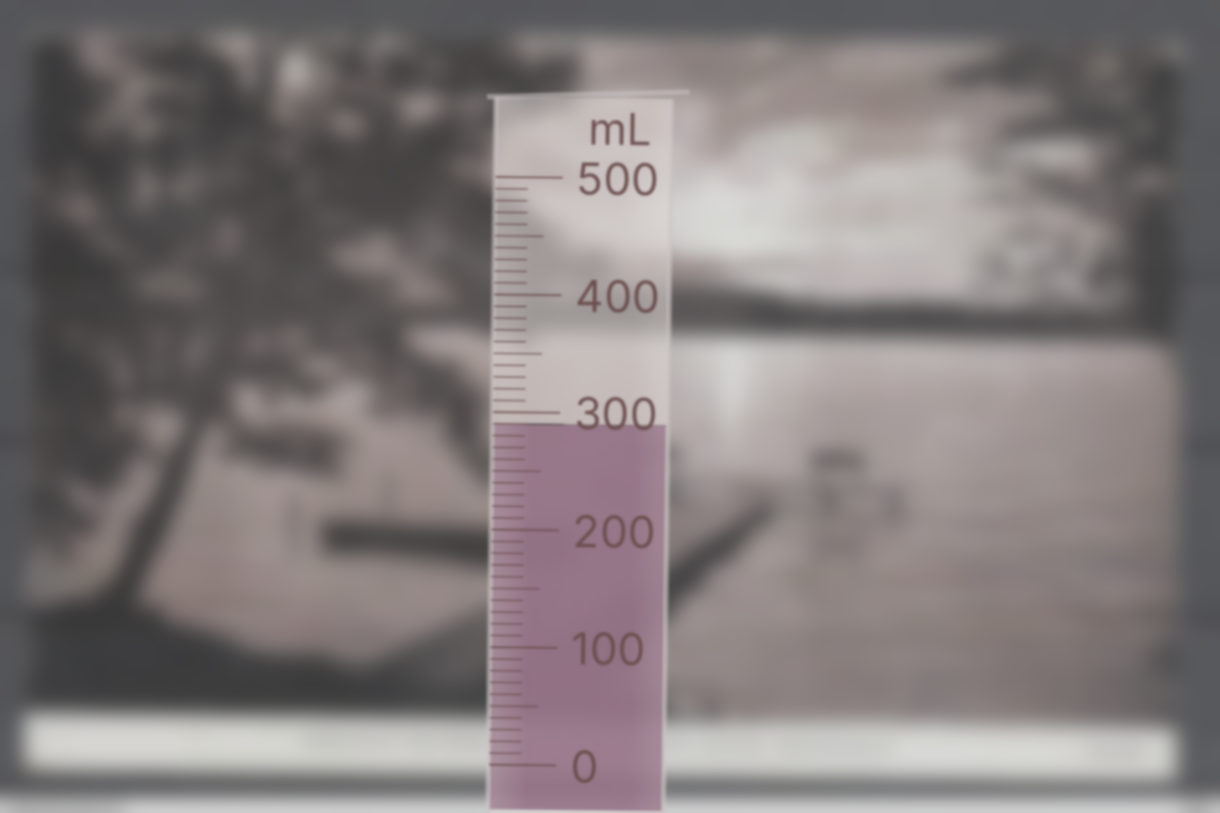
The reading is 290 mL
